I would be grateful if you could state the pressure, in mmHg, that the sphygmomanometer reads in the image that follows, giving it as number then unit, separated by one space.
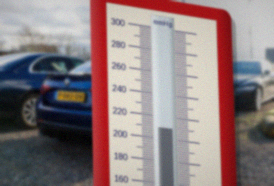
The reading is 210 mmHg
